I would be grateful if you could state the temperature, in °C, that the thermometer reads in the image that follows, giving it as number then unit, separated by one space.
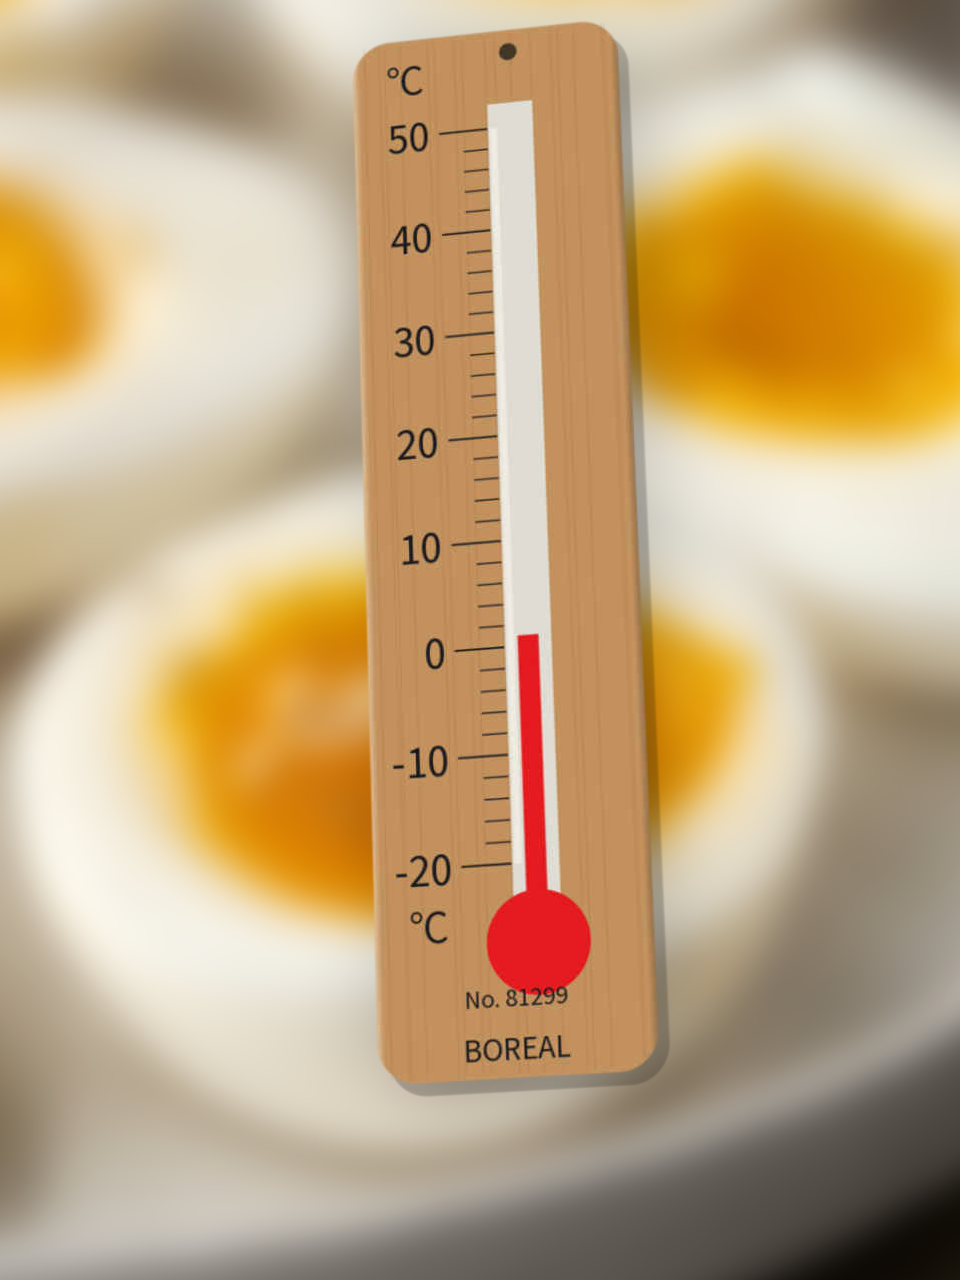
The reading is 1 °C
